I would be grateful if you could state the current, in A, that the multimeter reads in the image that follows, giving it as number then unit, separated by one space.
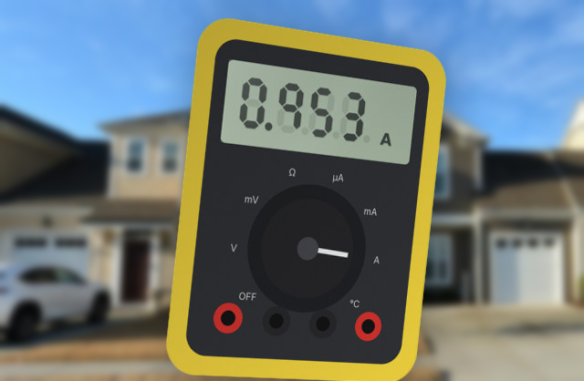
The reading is 0.953 A
